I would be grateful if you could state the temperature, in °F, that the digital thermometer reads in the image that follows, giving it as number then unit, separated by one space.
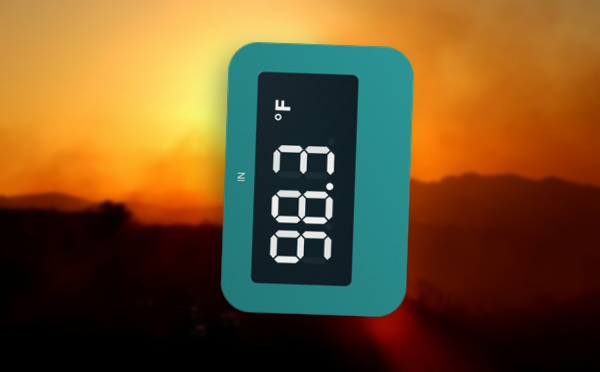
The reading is 98.3 °F
